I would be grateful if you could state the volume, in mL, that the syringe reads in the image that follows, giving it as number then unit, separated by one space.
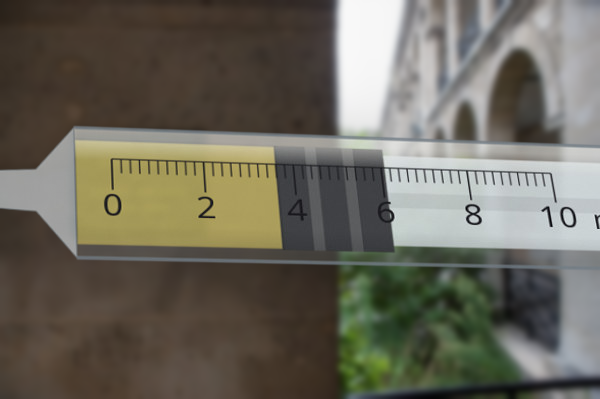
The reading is 3.6 mL
